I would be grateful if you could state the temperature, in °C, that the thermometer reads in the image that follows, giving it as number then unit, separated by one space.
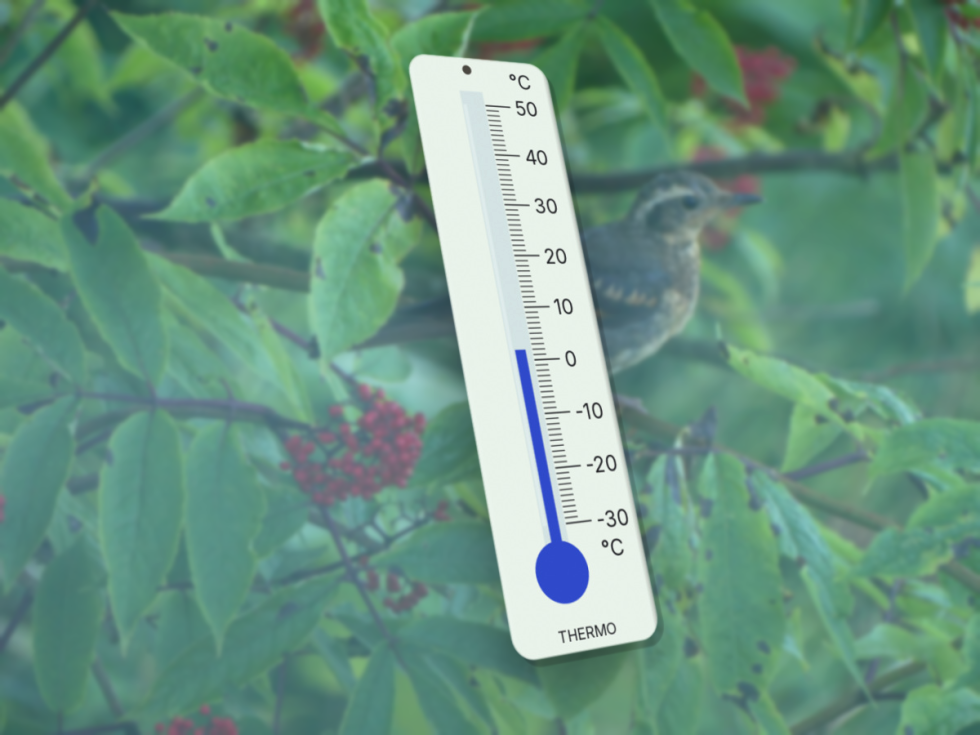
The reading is 2 °C
